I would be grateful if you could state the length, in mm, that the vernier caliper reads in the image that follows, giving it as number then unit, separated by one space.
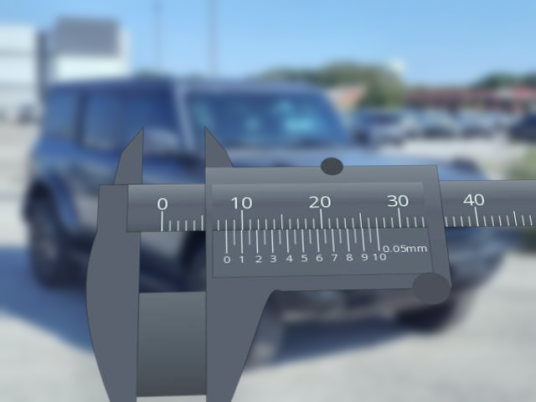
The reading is 8.0 mm
